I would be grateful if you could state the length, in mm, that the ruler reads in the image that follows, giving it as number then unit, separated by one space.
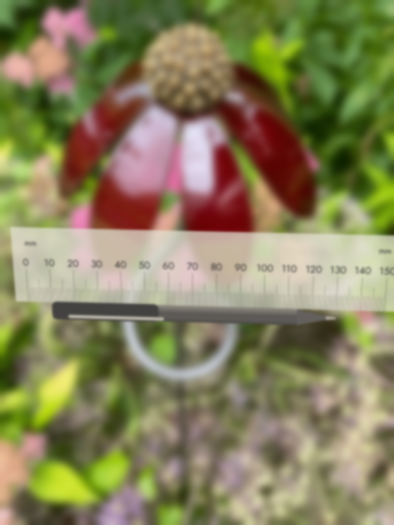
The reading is 120 mm
